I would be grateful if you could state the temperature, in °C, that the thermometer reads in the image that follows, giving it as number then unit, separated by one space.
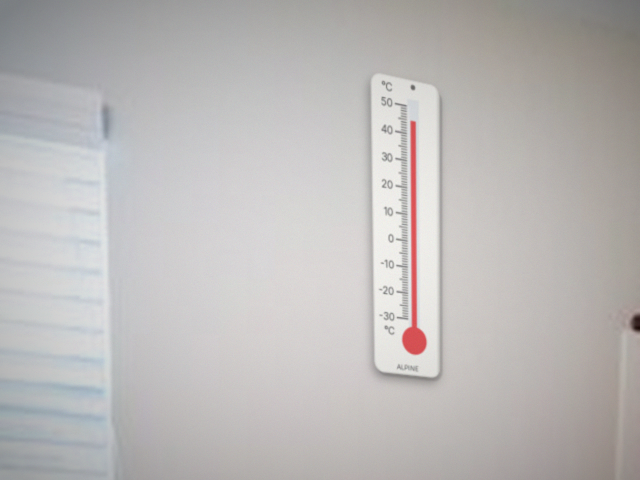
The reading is 45 °C
